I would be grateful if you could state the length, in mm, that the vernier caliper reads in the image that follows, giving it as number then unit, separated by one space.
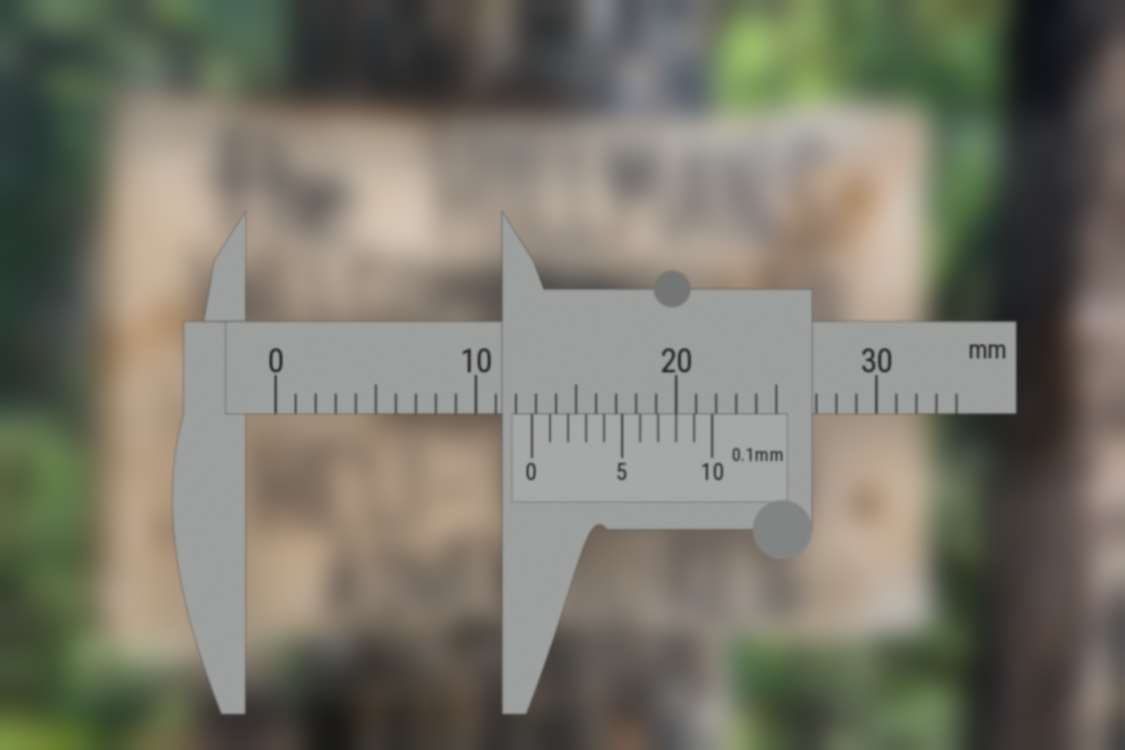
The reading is 12.8 mm
